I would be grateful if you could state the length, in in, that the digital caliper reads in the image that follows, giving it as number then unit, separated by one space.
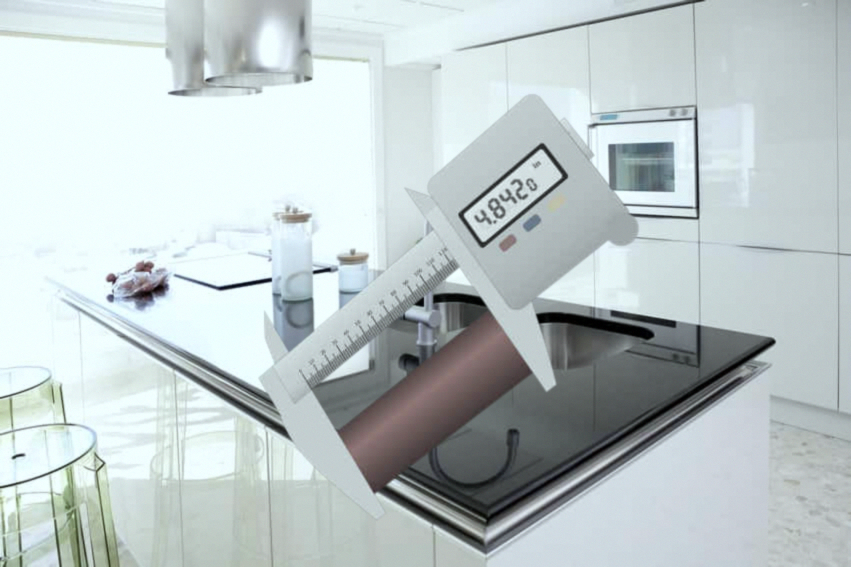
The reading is 4.8420 in
